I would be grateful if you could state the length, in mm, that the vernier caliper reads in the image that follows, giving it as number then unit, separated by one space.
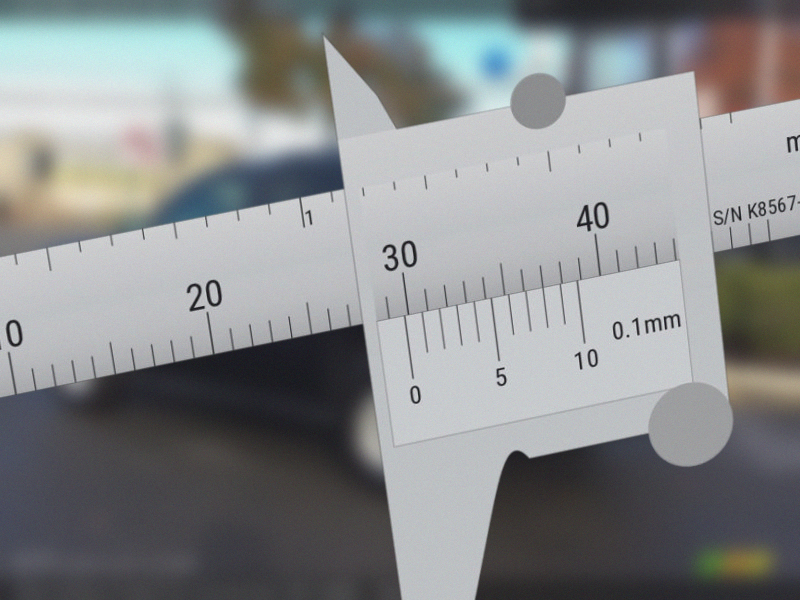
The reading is 29.8 mm
